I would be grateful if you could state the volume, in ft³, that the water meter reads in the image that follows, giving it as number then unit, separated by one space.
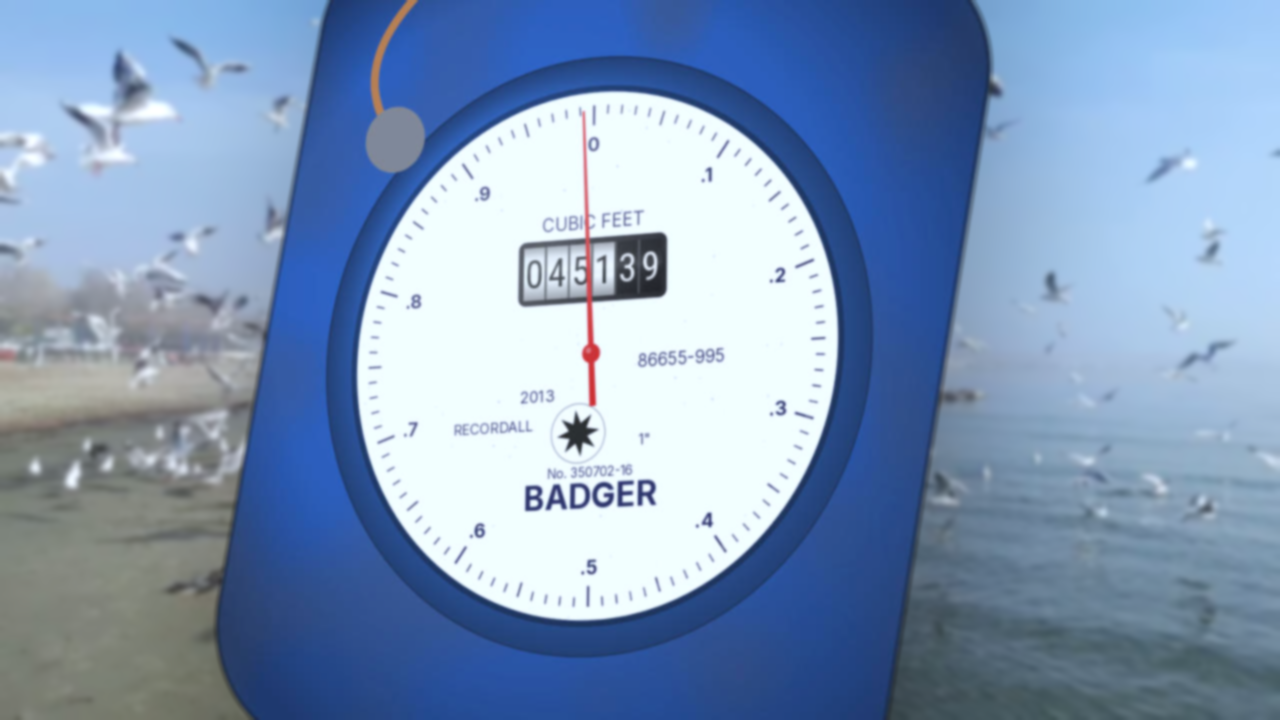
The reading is 45138.99 ft³
